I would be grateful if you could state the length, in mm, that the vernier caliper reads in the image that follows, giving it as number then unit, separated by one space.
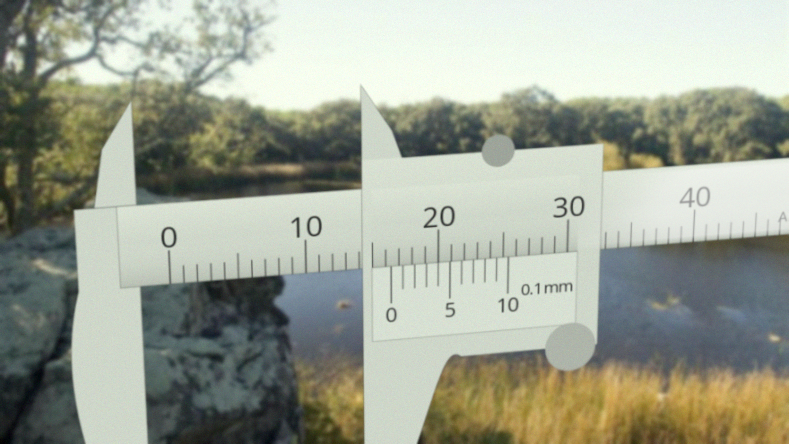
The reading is 16.4 mm
